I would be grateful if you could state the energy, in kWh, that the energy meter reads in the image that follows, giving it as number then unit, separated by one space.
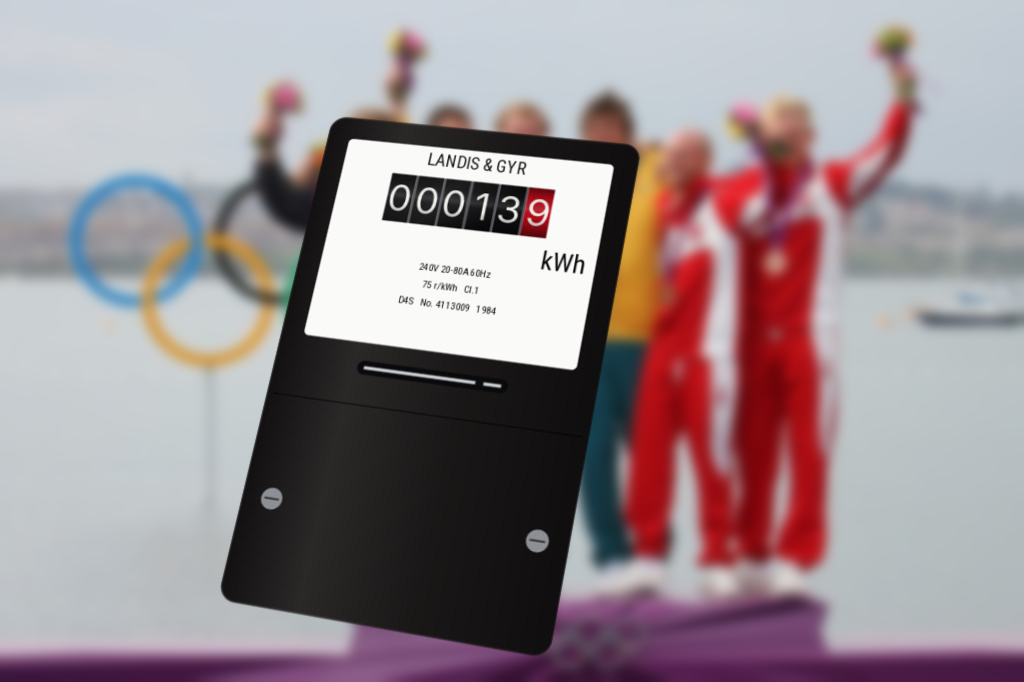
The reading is 13.9 kWh
